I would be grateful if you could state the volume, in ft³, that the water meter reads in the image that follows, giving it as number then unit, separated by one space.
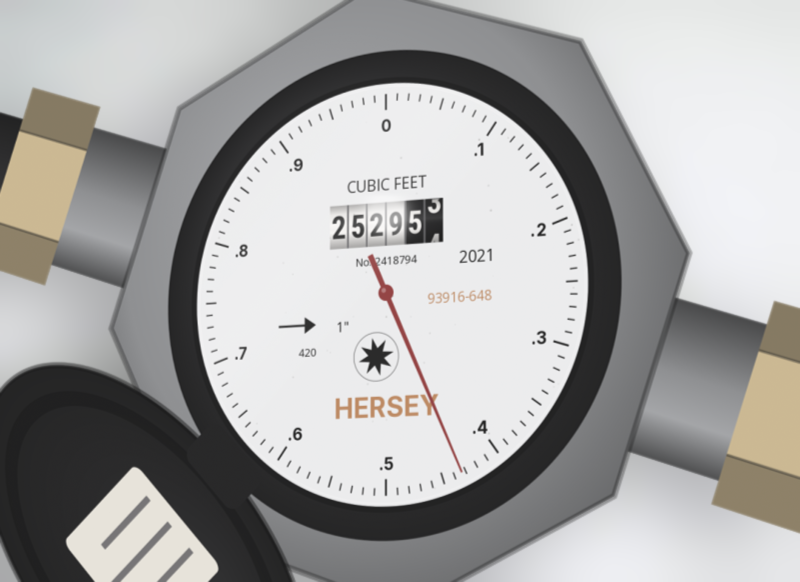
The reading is 252953.43 ft³
